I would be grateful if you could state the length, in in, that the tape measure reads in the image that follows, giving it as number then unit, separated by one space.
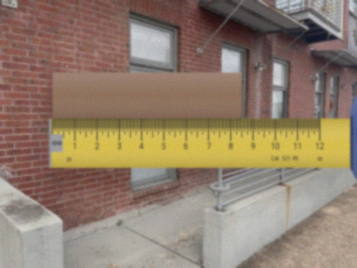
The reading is 8.5 in
